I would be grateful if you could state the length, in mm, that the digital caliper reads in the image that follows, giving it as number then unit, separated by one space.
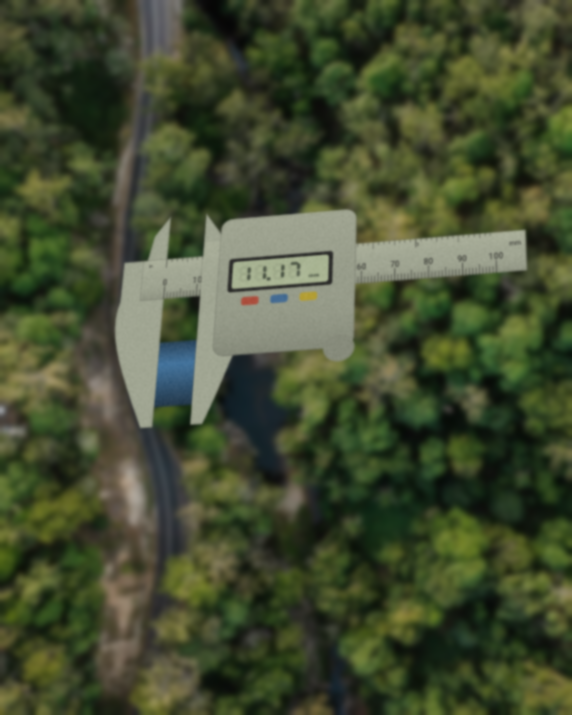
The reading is 11.17 mm
